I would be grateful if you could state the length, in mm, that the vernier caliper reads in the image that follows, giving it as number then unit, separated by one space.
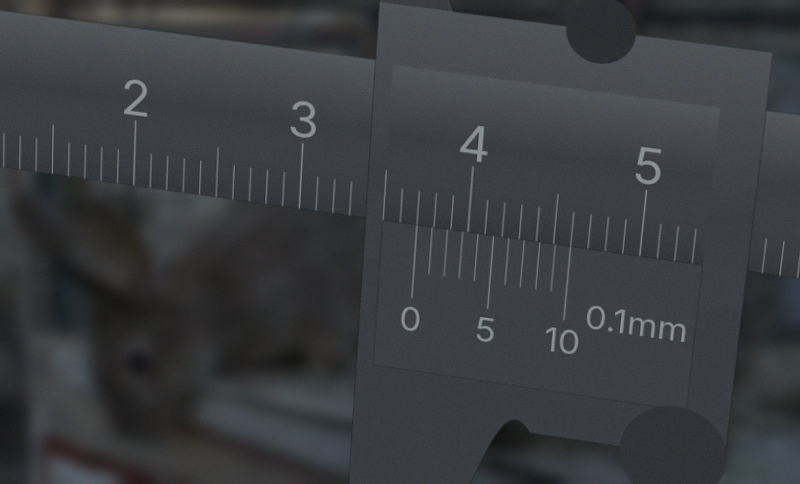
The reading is 37.0 mm
